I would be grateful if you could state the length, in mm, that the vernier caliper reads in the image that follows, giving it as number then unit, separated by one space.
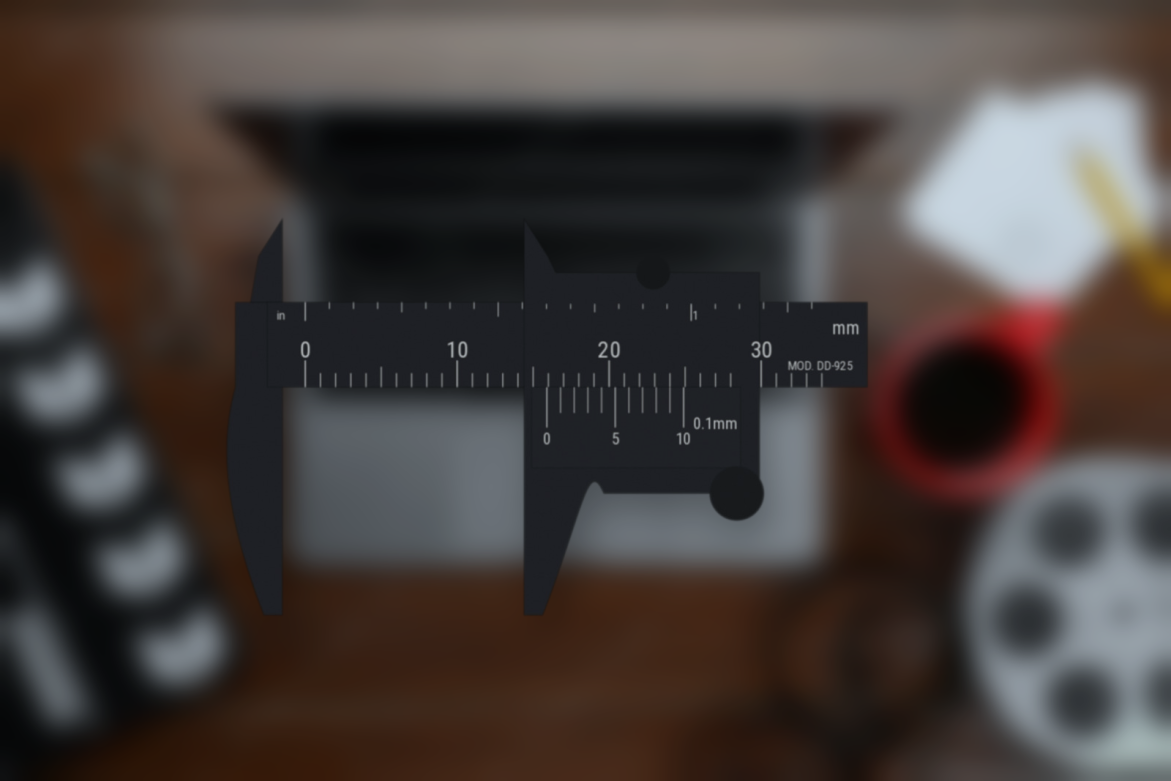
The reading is 15.9 mm
